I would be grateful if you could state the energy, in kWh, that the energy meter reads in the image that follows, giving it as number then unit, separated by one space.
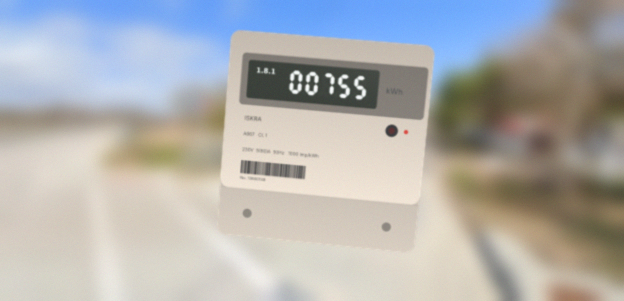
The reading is 755 kWh
